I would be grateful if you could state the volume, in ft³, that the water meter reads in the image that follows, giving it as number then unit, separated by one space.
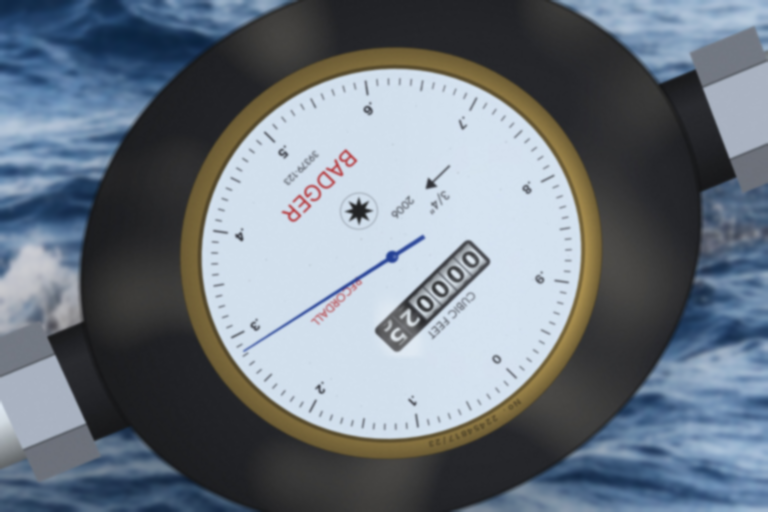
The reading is 25.28 ft³
